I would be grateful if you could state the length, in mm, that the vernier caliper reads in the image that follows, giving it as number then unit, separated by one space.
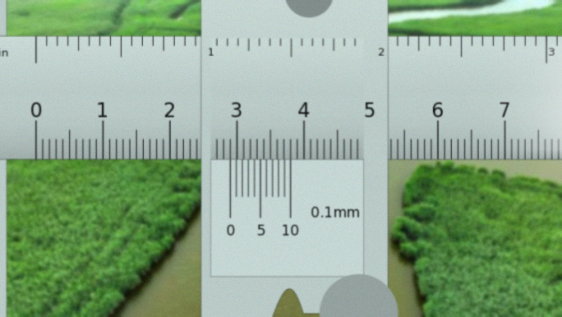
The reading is 29.0 mm
